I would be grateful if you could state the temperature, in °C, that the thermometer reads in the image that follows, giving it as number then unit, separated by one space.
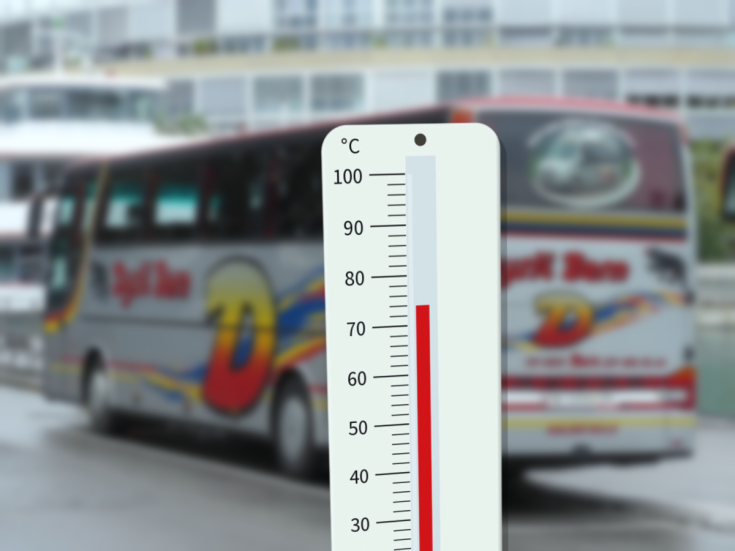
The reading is 74 °C
